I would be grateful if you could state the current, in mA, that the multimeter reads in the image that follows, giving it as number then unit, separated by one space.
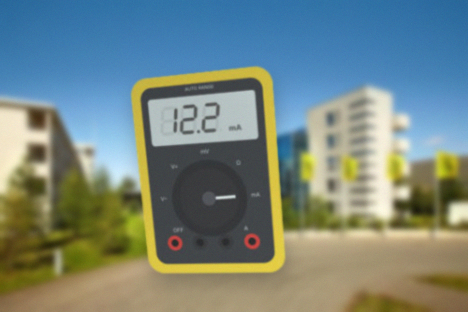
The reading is 12.2 mA
